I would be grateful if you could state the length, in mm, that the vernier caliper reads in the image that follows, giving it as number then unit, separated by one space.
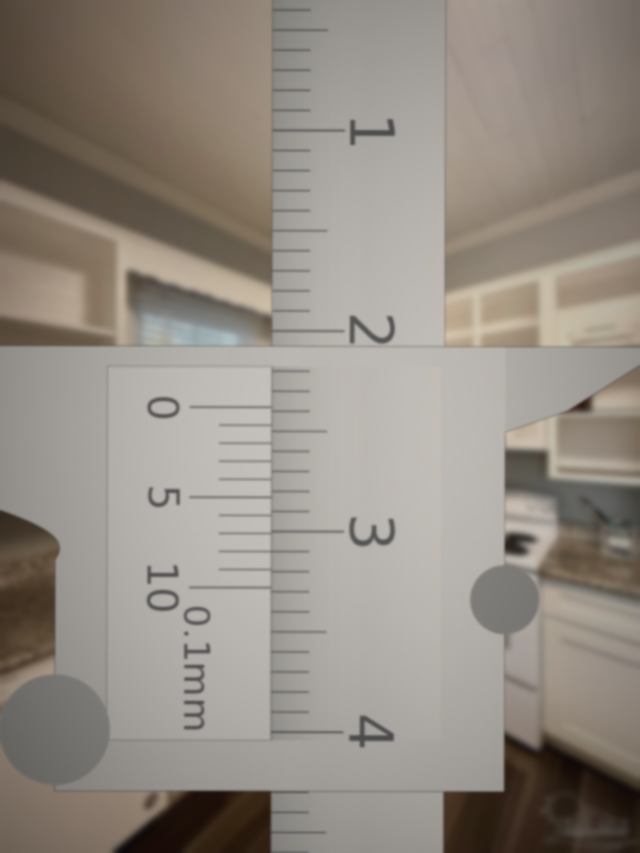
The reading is 23.8 mm
